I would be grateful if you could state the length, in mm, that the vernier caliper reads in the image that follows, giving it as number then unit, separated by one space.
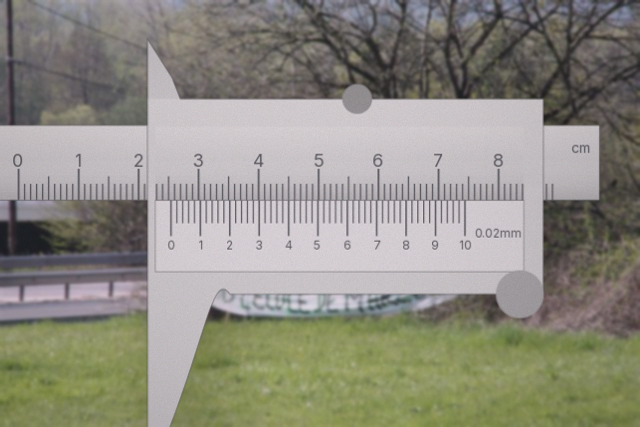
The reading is 25.4 mm
